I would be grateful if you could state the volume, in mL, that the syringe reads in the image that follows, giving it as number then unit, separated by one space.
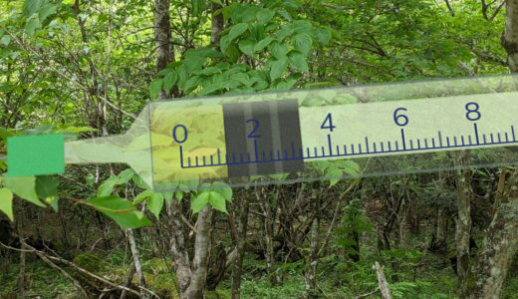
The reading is 1.2 mL
